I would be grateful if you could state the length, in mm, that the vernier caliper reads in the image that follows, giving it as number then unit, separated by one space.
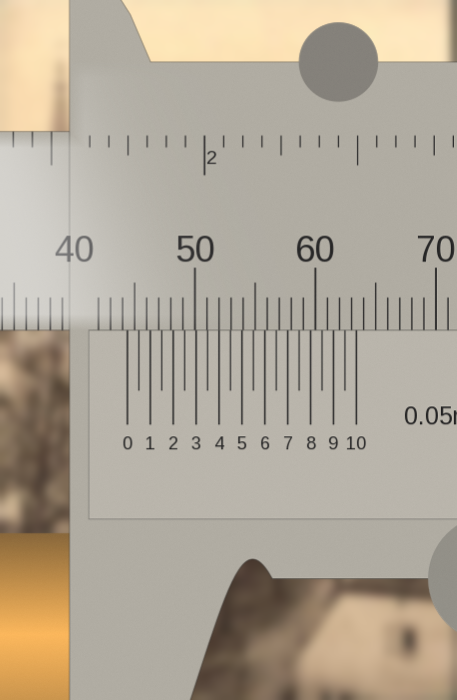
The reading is 44.4 mm
